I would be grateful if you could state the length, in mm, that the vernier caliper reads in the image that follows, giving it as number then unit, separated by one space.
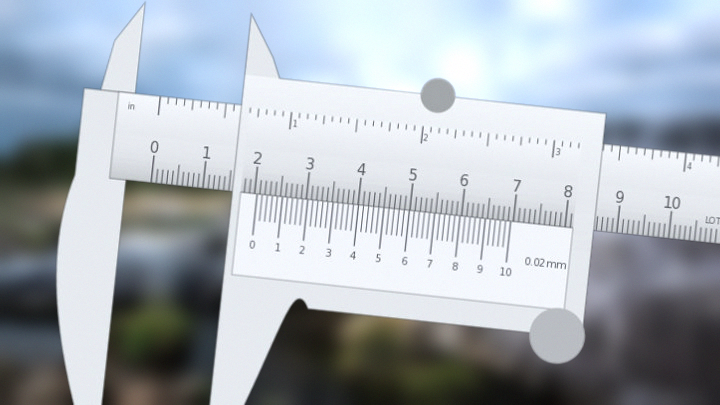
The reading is 20.5 mm
